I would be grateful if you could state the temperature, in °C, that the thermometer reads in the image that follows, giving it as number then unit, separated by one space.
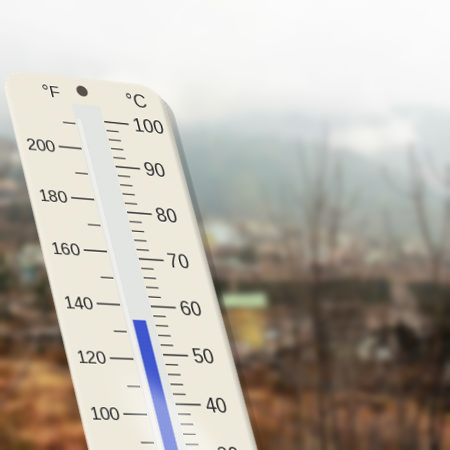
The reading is 57 °C
